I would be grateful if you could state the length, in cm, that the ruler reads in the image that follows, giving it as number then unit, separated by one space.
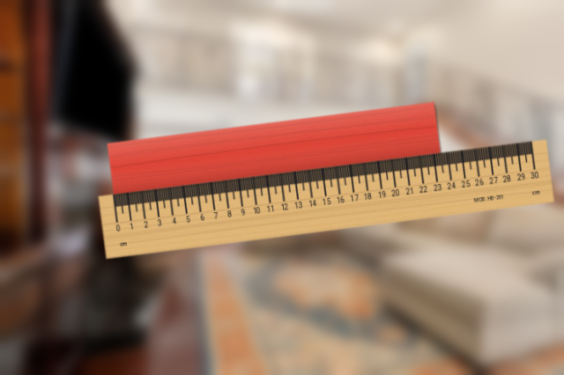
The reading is 23.5 cm
